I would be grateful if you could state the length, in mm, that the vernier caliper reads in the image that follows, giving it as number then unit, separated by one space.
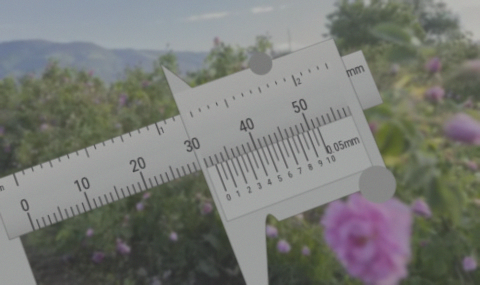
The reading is 32.5 mm
